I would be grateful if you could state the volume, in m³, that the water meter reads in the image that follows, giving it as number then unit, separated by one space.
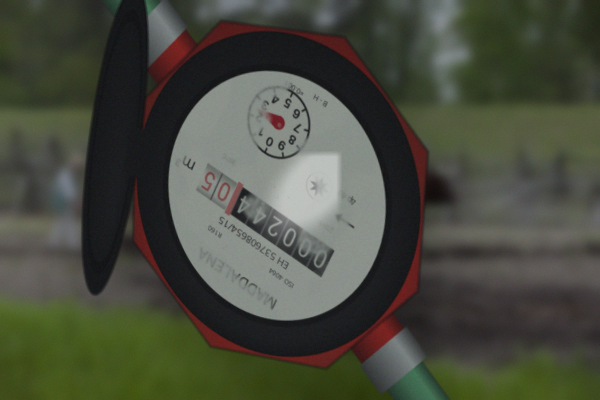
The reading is 244.052 m³
